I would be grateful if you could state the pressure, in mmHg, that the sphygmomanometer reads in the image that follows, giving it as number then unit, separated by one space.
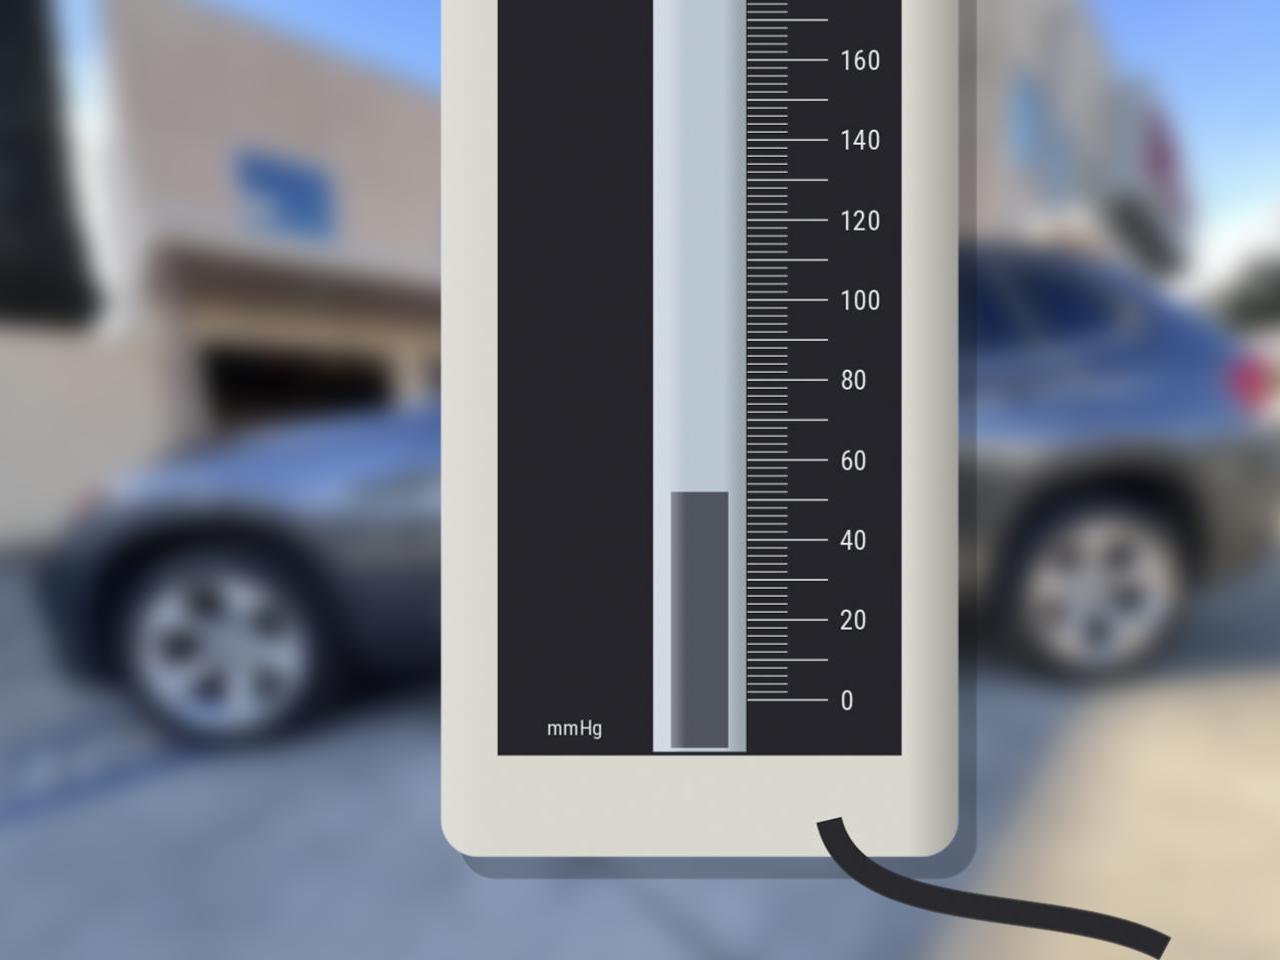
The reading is 52 mmHg
